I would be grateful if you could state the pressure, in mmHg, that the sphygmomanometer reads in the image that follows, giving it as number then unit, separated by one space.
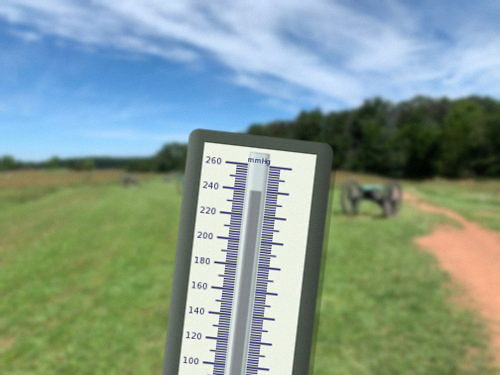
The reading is 240 mmHg
